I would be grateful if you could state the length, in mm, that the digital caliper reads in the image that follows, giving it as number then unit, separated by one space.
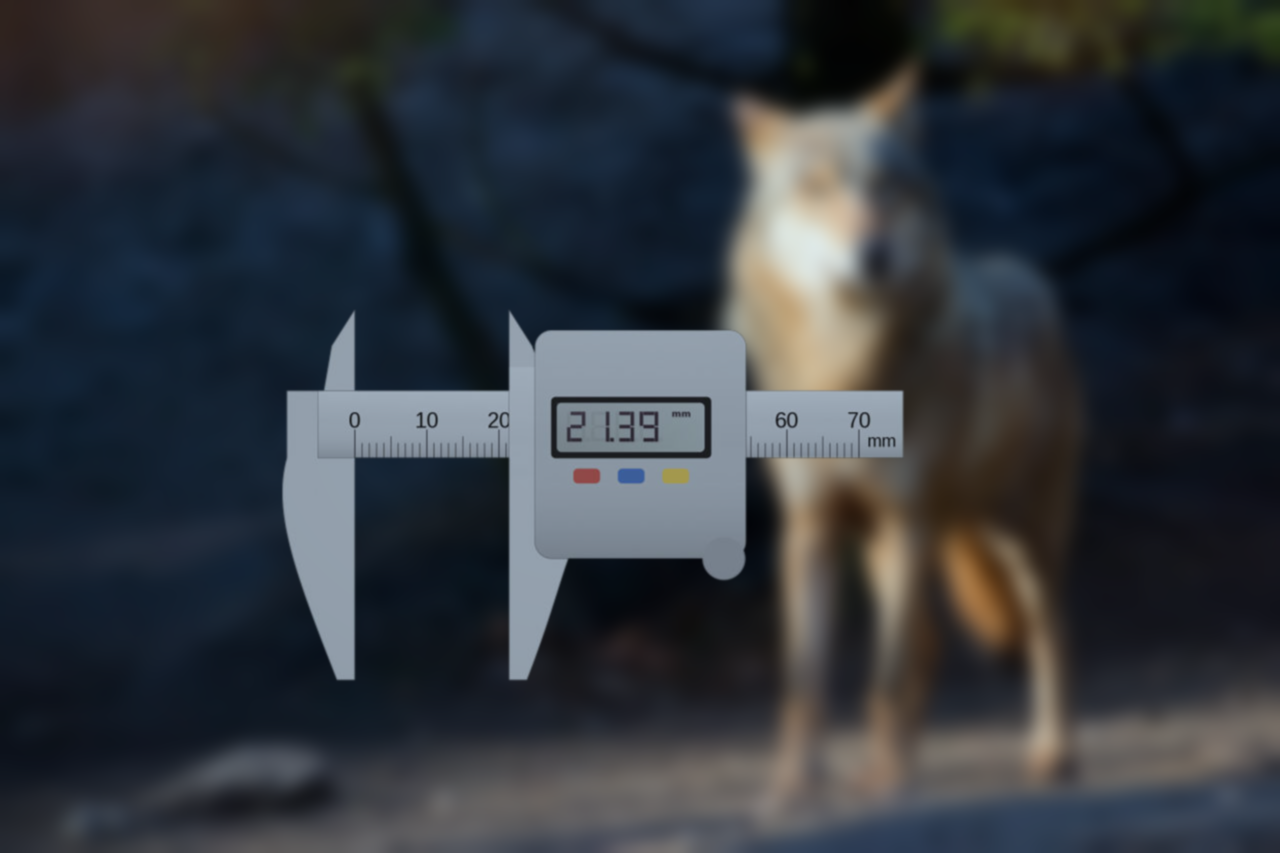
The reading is 21.39 mm
